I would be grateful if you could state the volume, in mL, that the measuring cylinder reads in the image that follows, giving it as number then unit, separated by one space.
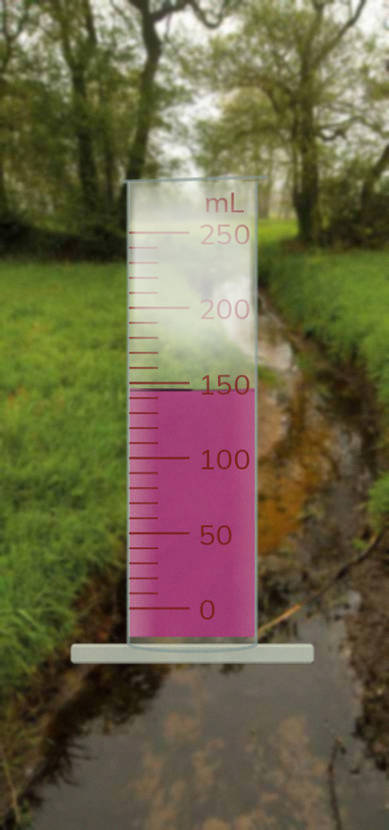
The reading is 145 mL
